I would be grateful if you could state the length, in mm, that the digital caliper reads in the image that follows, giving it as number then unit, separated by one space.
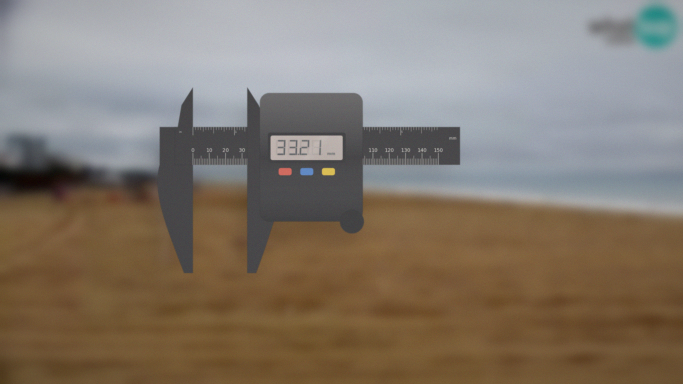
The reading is 33.21 mm
